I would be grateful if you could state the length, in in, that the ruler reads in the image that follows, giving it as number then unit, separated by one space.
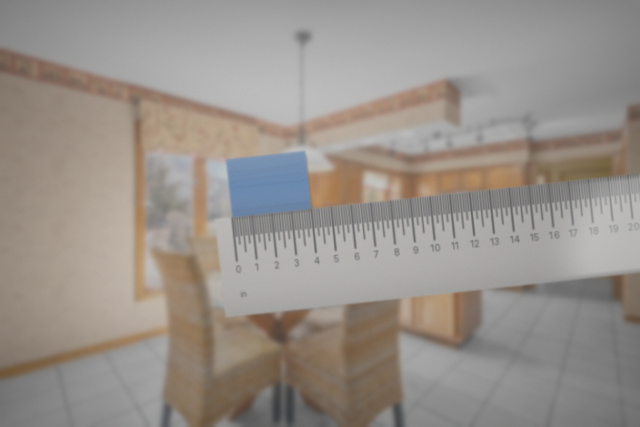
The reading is 4 in
